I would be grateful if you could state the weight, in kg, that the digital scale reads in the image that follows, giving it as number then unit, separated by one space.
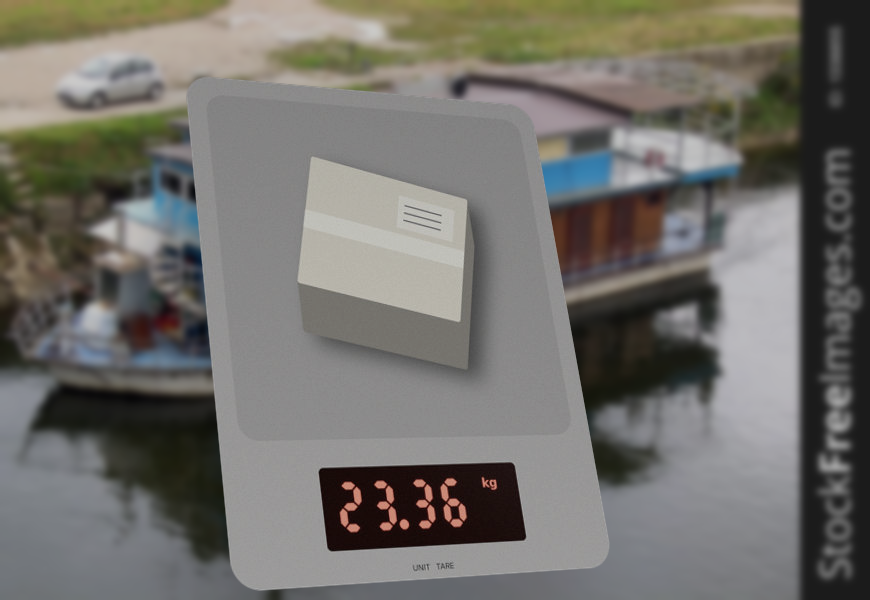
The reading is 23.36 kg
